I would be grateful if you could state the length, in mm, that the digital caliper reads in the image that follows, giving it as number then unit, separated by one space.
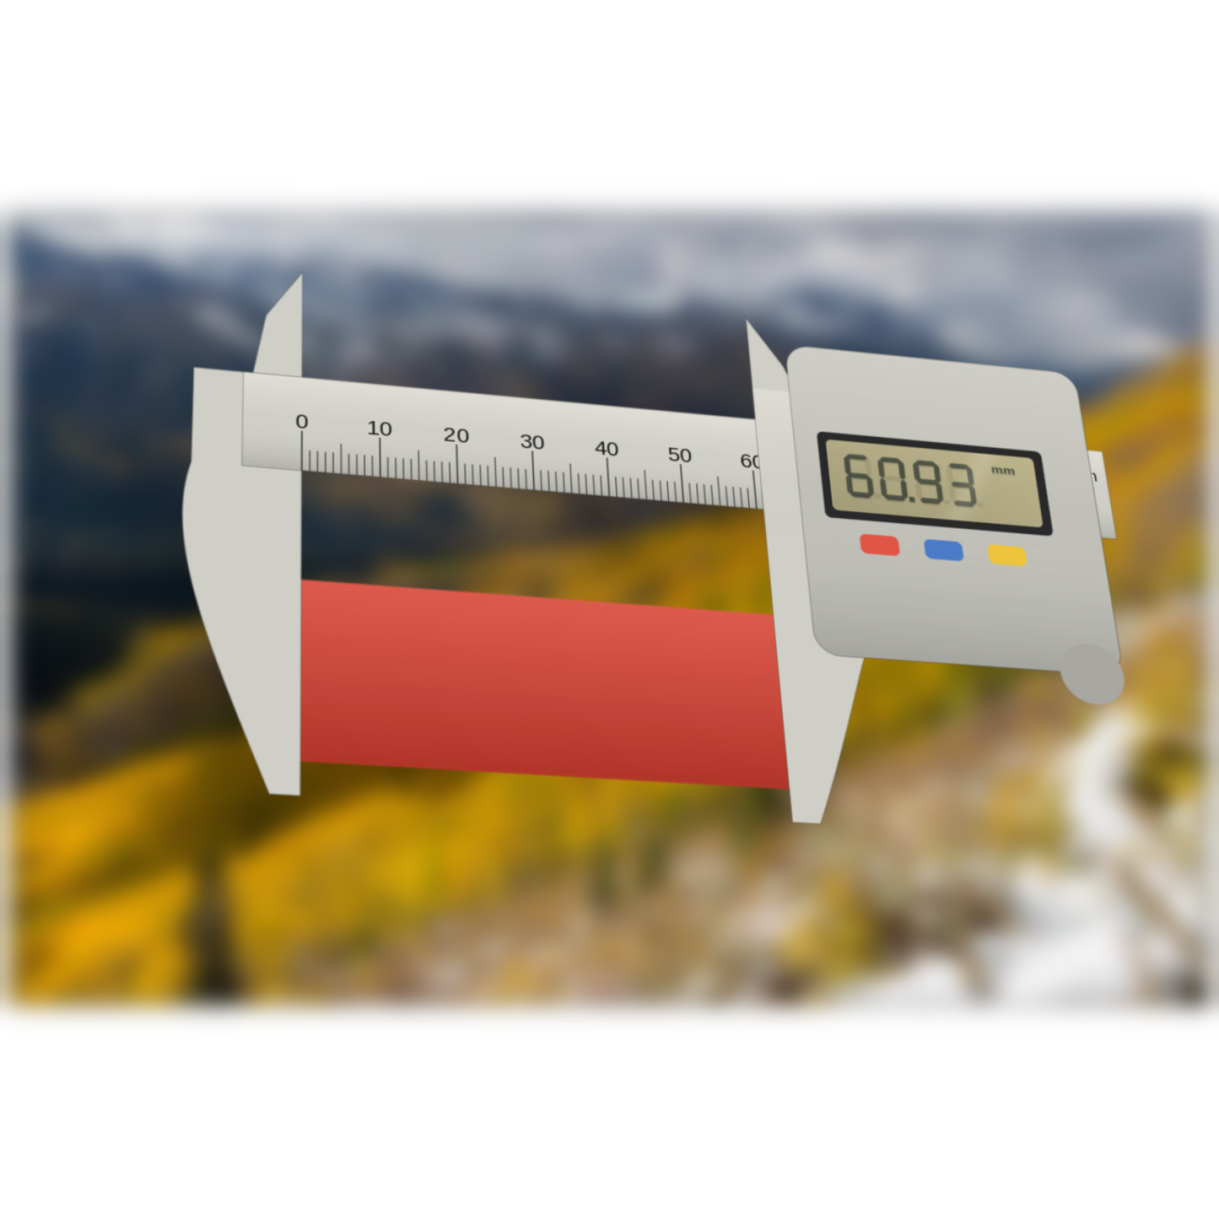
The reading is 60.93 mm
